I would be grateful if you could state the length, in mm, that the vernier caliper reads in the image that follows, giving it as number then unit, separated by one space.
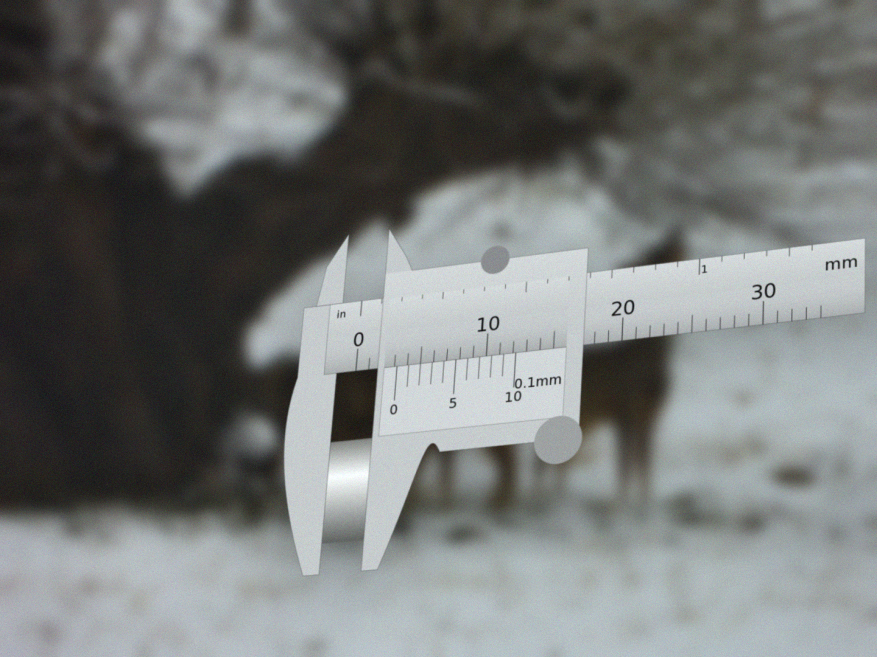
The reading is 3.2 mm
